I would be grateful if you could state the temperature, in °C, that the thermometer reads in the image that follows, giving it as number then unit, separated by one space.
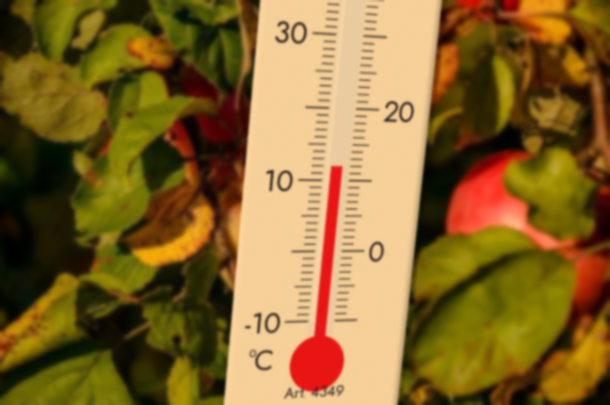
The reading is 12 °C
